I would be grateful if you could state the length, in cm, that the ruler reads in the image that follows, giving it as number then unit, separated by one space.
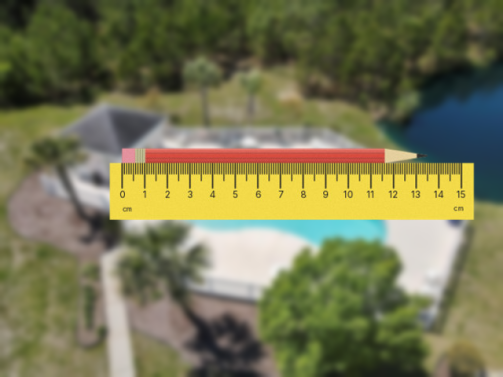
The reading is 13.5 cm
